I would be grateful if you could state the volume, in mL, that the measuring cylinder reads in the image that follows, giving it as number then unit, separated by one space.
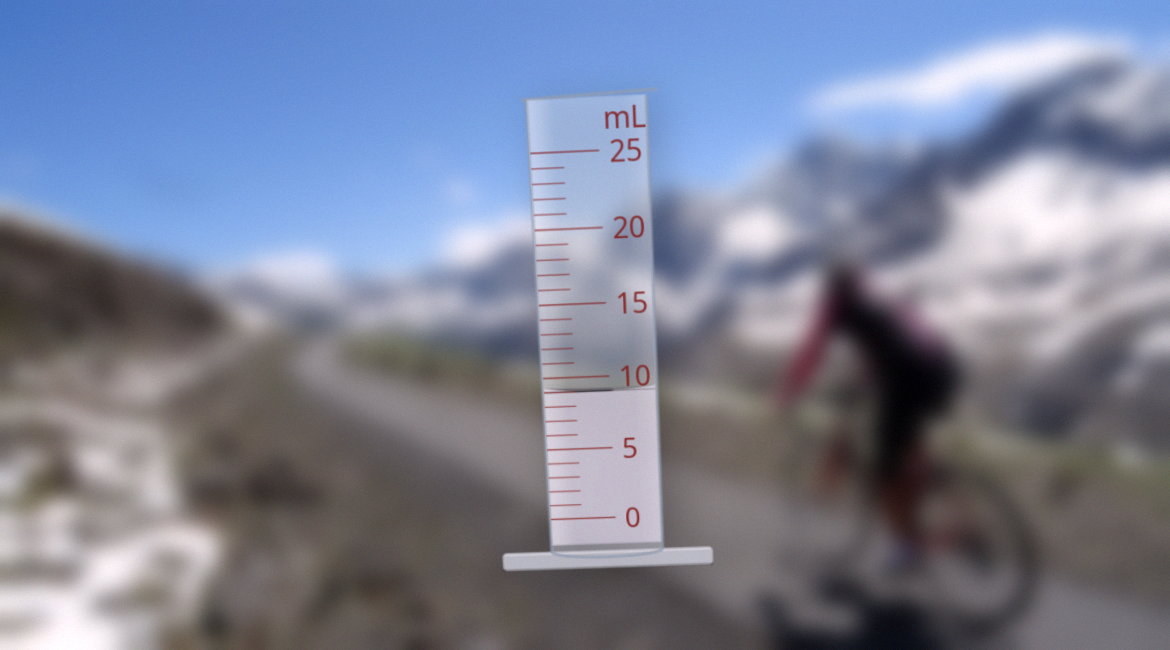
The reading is 9 mL
